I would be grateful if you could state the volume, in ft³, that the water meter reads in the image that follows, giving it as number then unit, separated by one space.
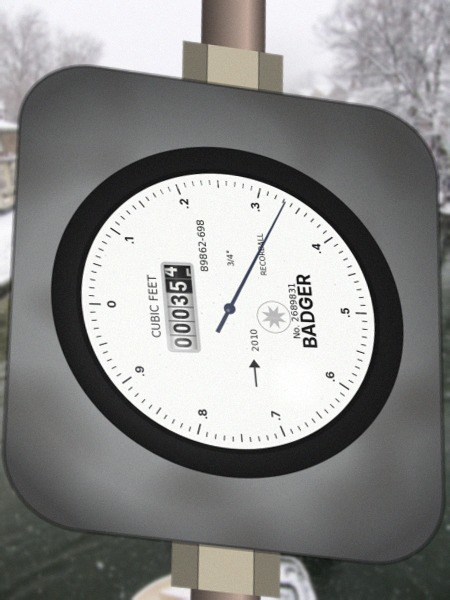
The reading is 354.33 ft³
